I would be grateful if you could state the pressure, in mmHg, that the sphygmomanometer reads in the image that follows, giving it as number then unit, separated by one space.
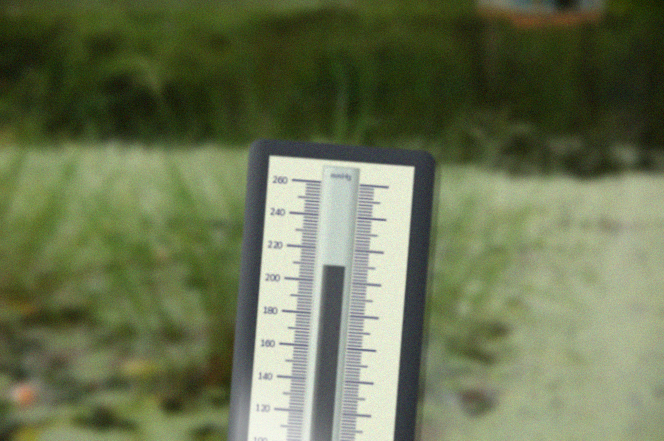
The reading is 210 mmHg
